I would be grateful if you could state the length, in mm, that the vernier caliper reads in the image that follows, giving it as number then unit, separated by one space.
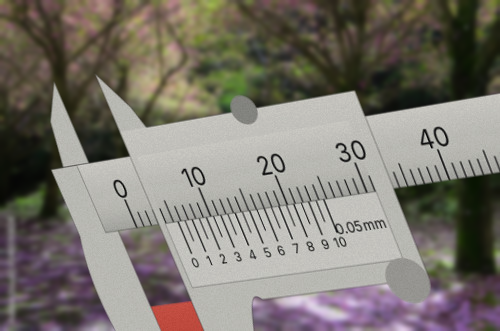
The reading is 5.6 mm
